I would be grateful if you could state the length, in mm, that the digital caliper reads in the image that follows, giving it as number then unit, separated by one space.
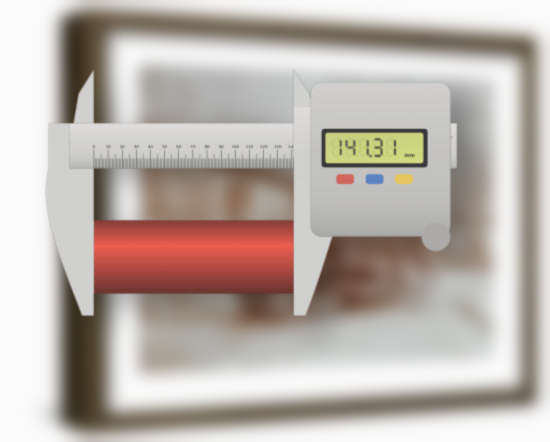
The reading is 141.31 mm
